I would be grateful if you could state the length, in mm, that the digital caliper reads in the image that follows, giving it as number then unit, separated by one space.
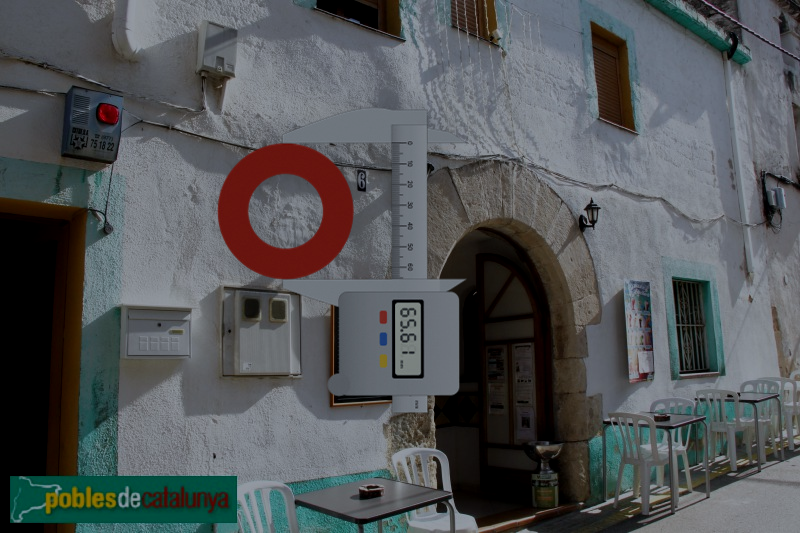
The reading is 65.61 mm
